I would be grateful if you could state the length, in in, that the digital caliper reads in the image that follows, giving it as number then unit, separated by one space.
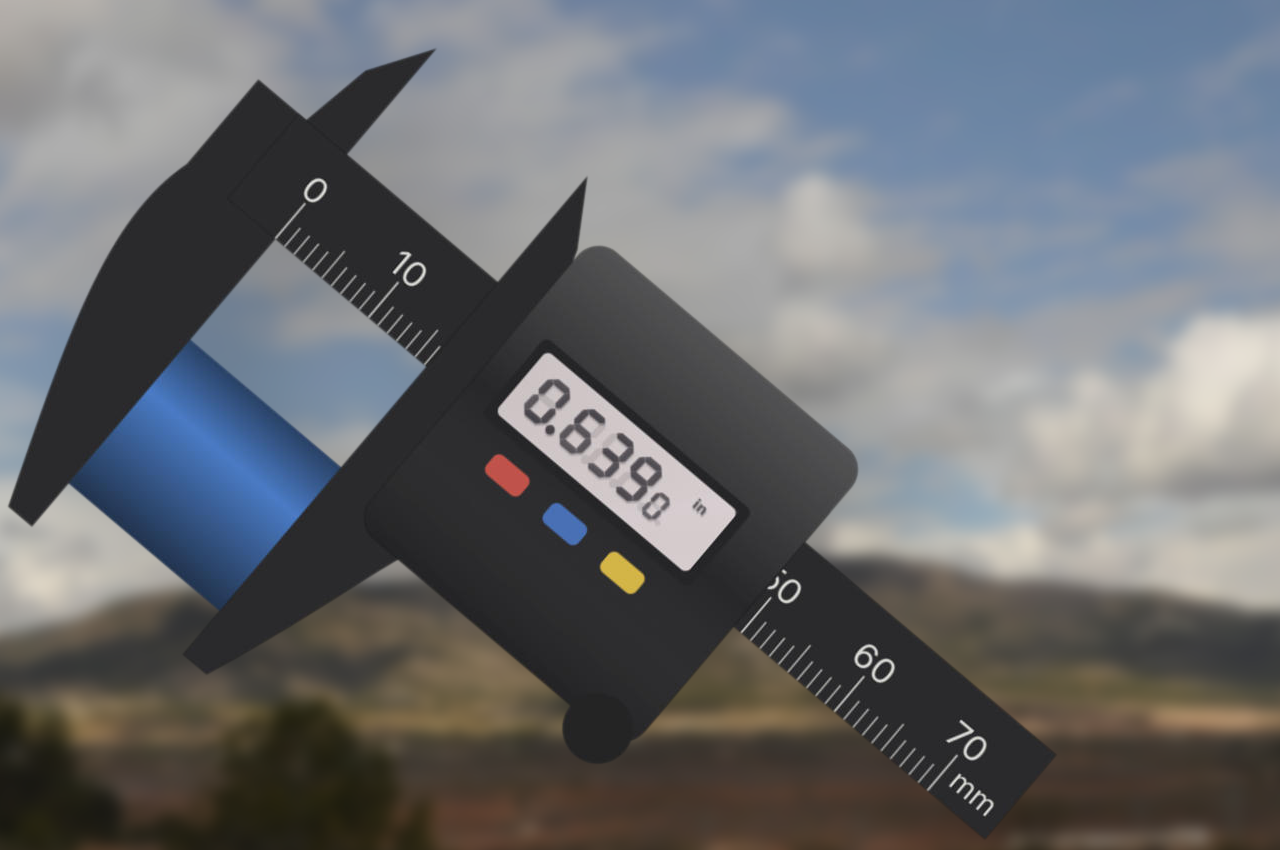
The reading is 0.6390 in
